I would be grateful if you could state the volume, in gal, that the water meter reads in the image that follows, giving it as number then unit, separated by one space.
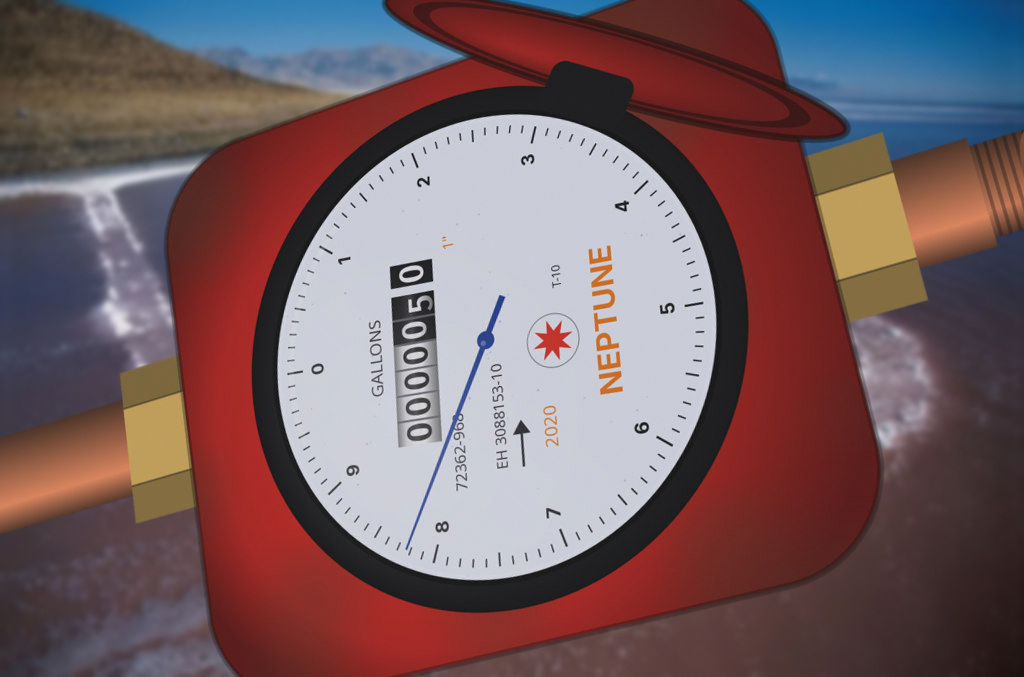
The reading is 48.2 gal
